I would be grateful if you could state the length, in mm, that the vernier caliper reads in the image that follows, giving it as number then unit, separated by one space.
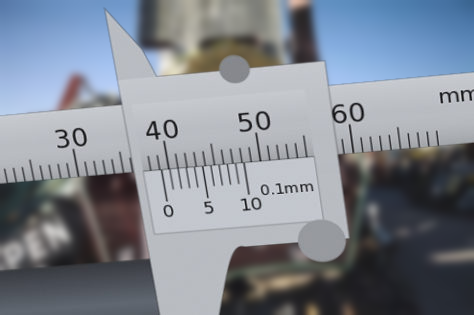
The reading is 39.2 mm
